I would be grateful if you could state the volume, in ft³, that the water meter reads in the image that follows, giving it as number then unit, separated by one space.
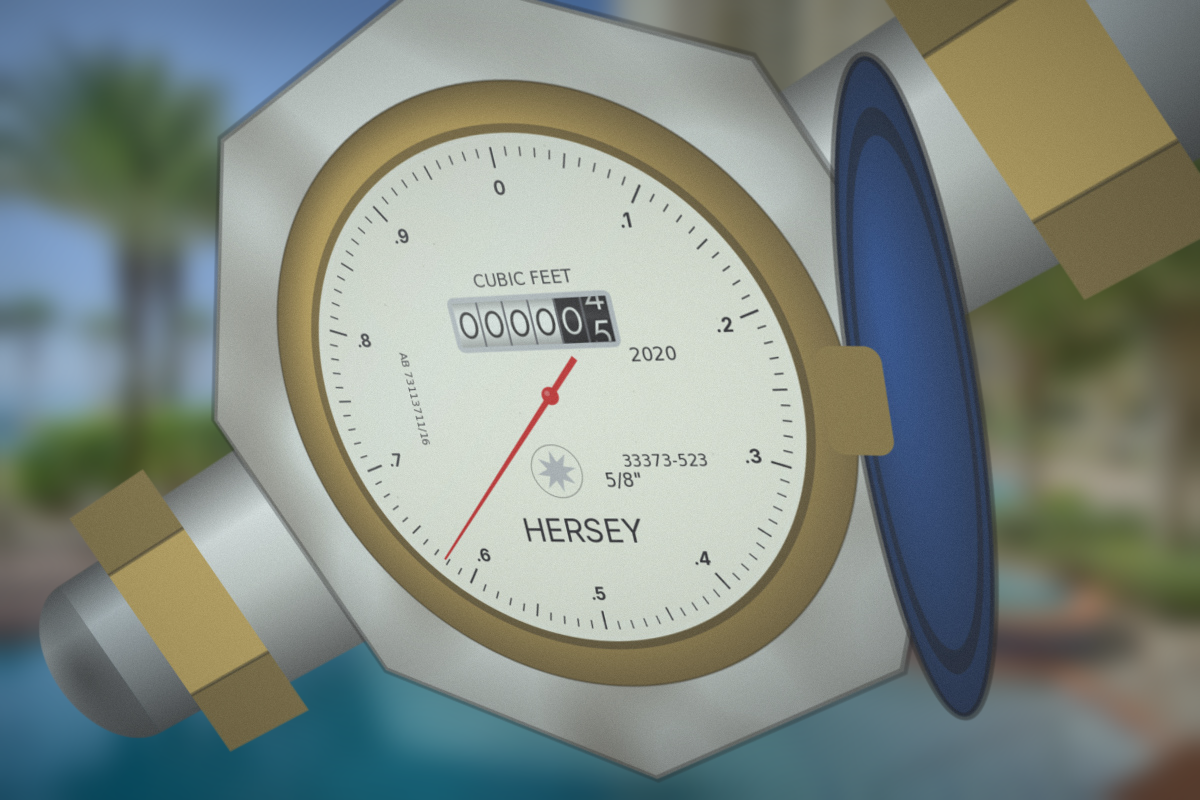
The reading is 4.62 ft³
